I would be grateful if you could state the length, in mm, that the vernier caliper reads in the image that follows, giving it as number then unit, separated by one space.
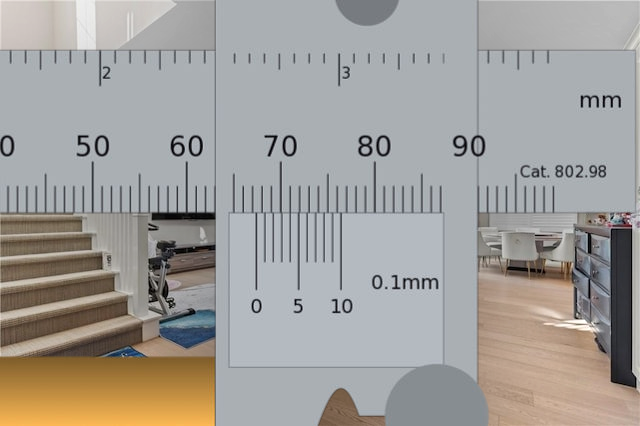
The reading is 67.4 mm
